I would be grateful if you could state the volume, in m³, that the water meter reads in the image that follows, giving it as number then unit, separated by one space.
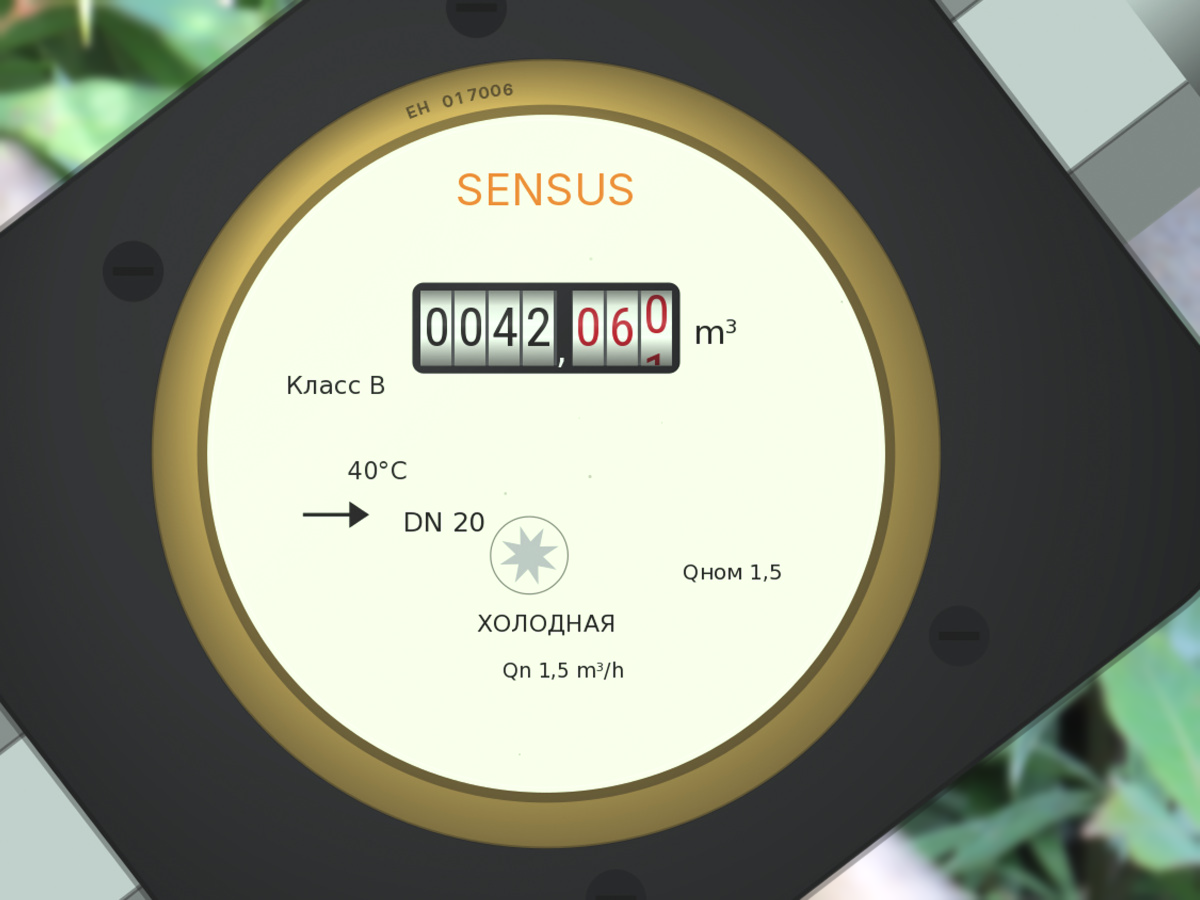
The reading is 42.060 m³
